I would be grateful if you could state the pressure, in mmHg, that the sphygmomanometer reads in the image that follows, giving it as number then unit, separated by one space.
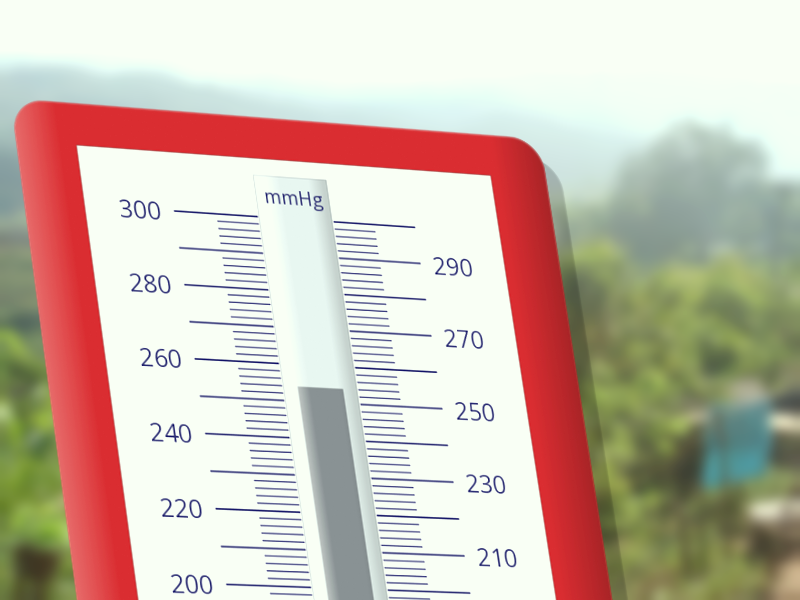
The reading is 254 mmHg
